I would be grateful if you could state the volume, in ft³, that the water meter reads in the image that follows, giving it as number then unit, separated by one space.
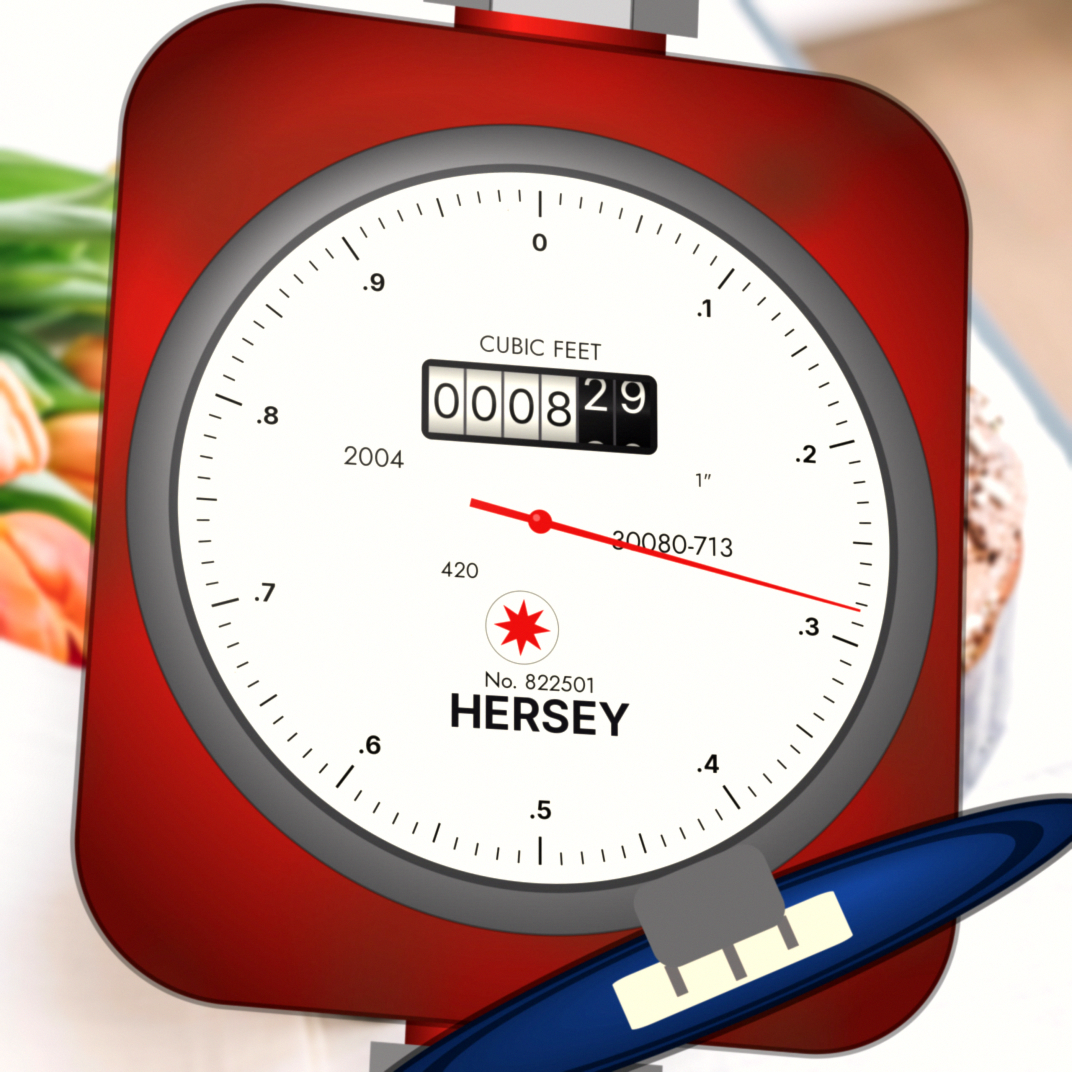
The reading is 829.28 ft³
